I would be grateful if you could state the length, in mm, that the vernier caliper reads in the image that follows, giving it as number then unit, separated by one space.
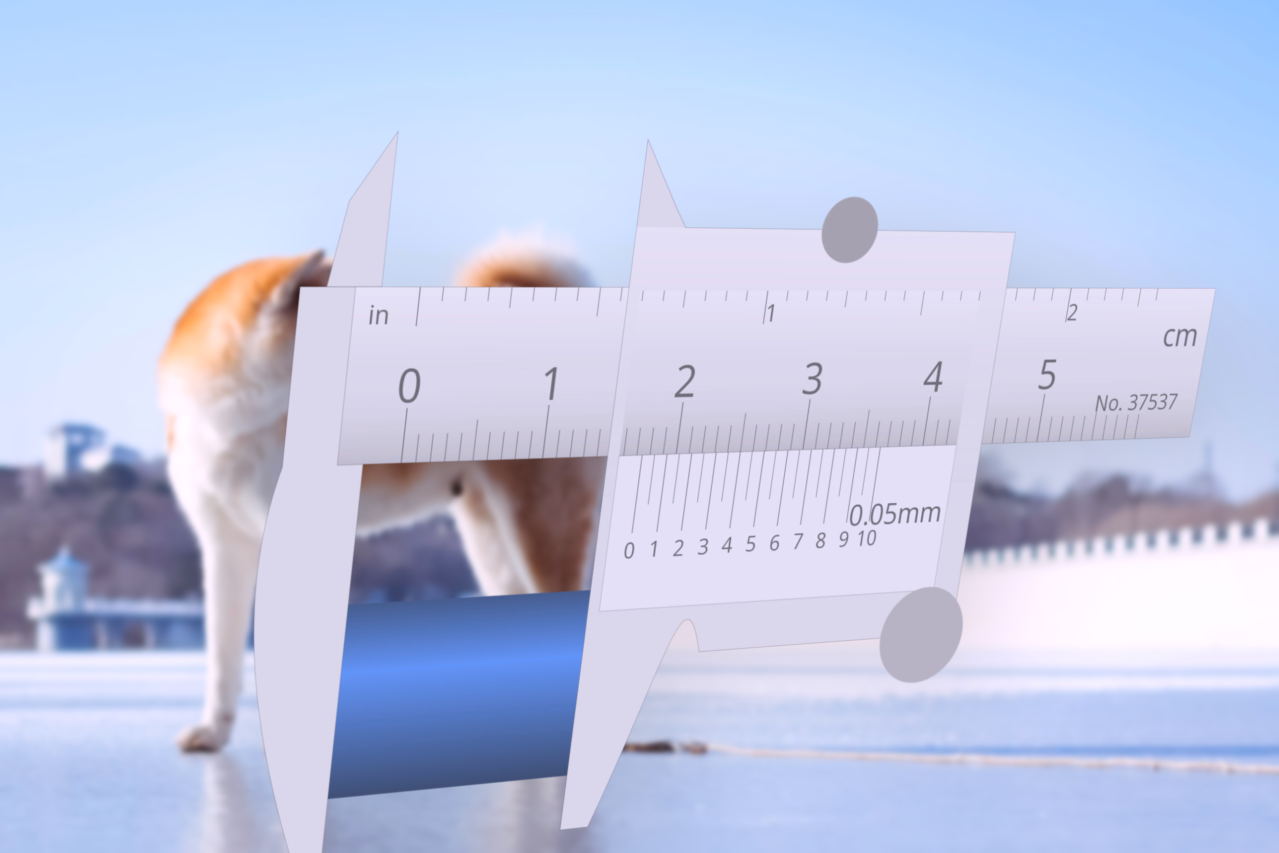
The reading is 17.4 mm
